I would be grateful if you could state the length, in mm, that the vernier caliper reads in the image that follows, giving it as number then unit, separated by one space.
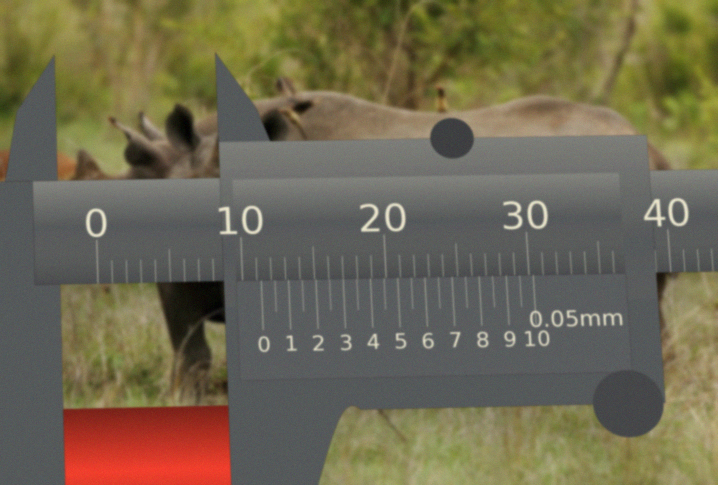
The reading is 11.3 mm
